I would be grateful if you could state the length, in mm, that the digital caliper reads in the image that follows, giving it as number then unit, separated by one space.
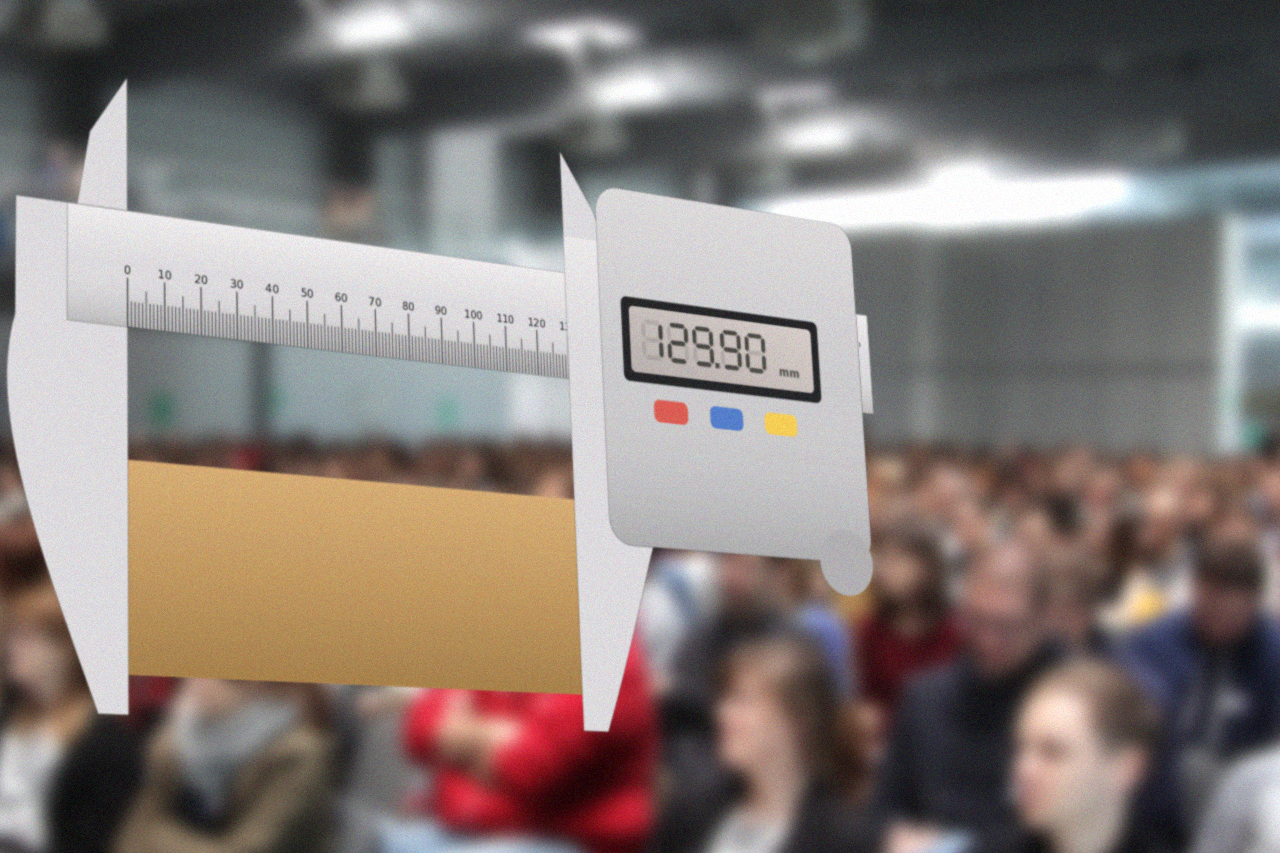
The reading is 129.90 mm
